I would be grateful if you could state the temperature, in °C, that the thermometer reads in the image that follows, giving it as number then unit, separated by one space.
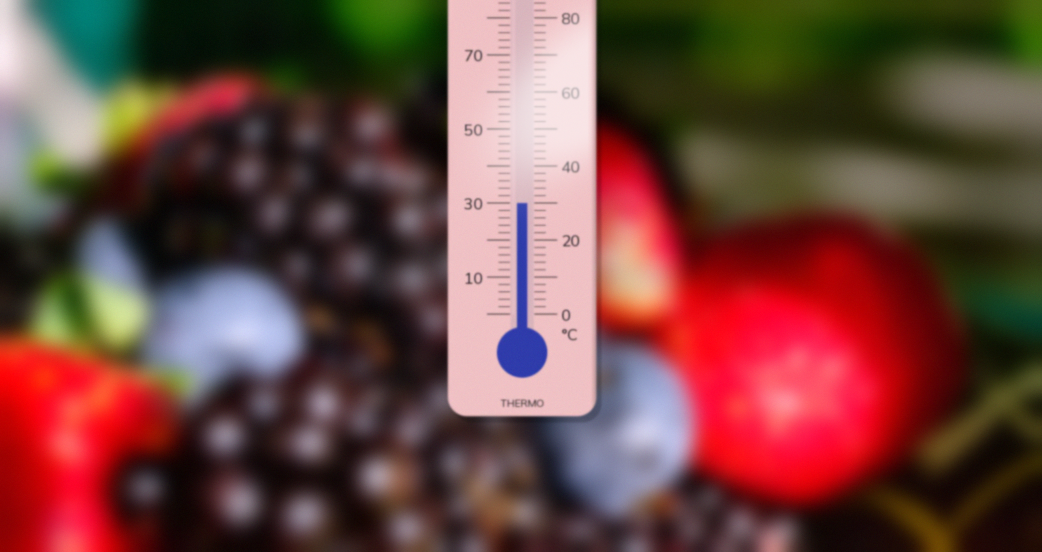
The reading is 30 °C
